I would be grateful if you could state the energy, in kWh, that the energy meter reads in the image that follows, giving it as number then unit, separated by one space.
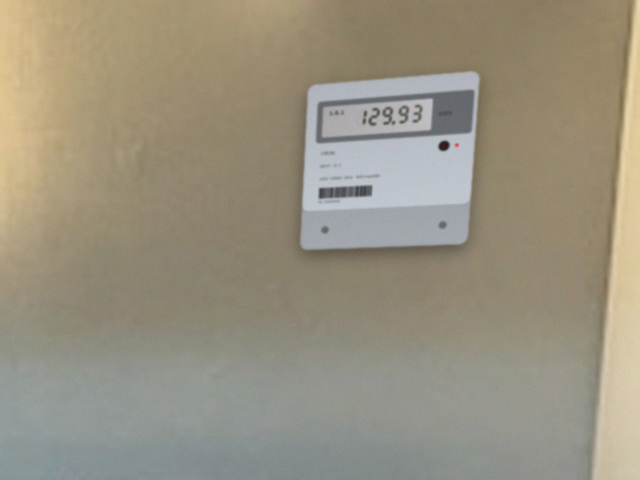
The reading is 129.93 kWh
